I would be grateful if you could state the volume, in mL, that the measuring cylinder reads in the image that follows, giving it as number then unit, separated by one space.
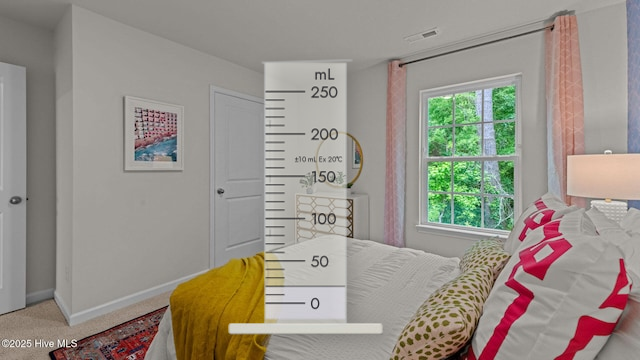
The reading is 20 mL
